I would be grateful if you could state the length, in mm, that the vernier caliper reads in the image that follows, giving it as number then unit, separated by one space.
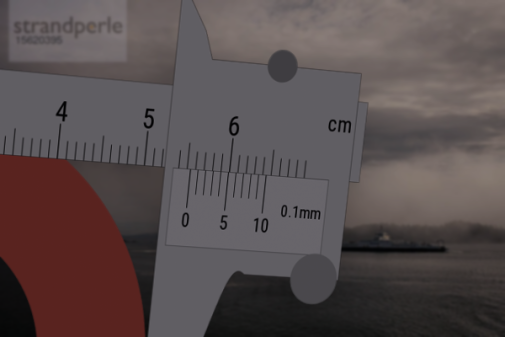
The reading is 55.4 mm
